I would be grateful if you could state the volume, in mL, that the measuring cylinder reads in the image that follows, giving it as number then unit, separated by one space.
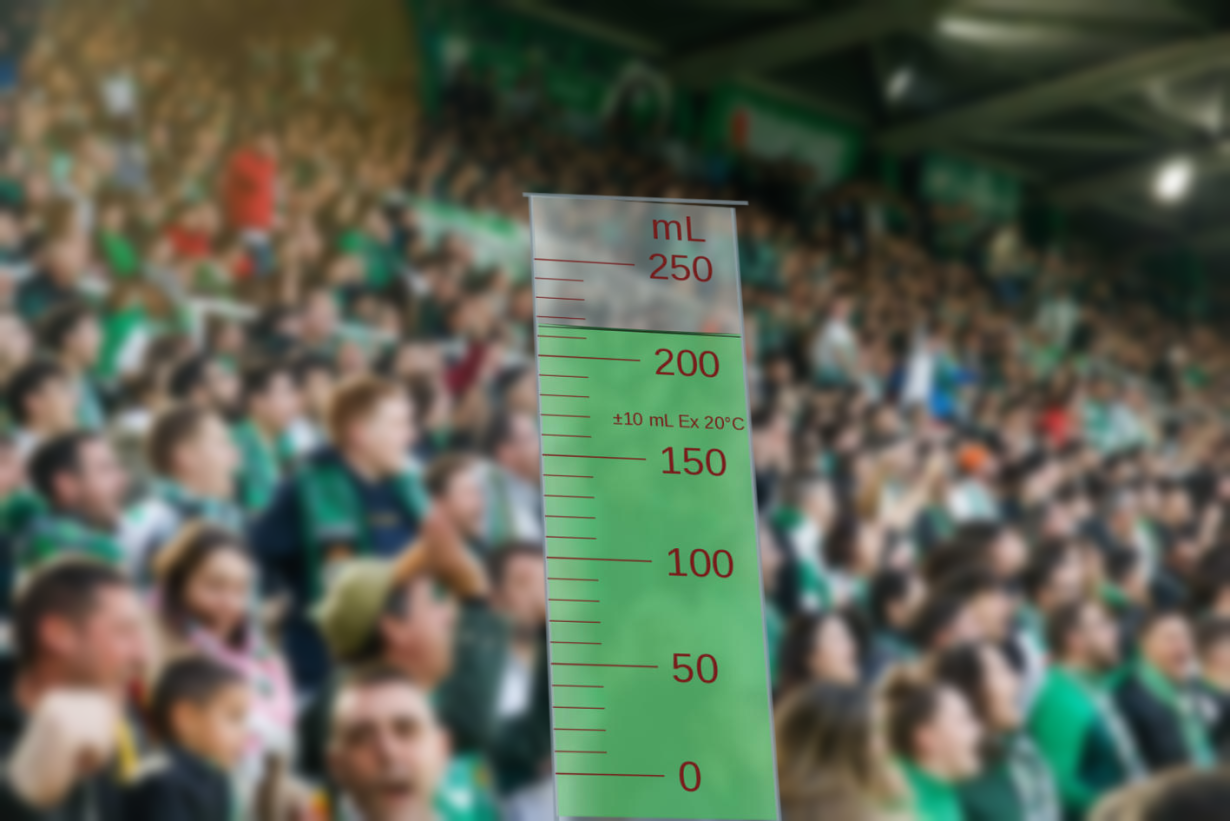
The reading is 215 mL
